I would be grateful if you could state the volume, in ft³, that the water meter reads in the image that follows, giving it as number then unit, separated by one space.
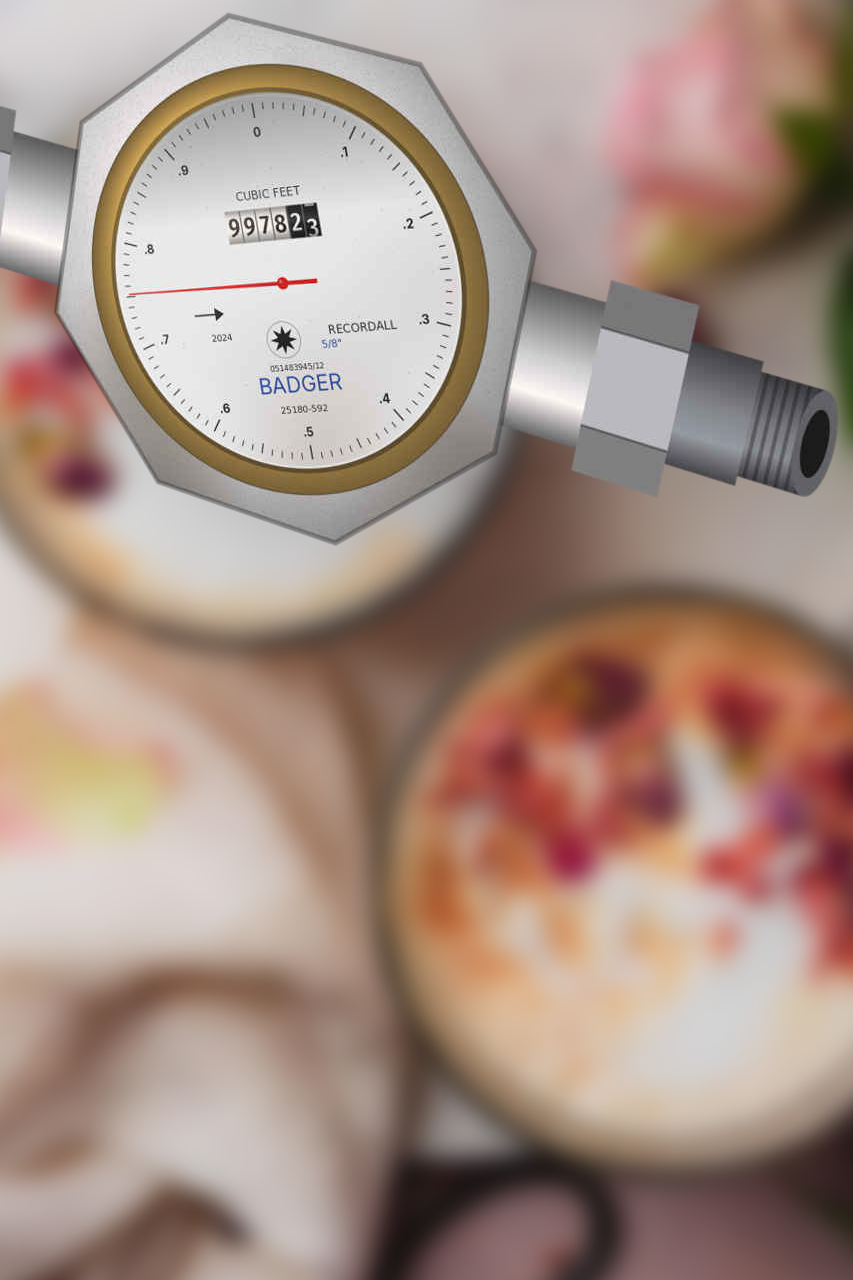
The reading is 997822.75 ft³
